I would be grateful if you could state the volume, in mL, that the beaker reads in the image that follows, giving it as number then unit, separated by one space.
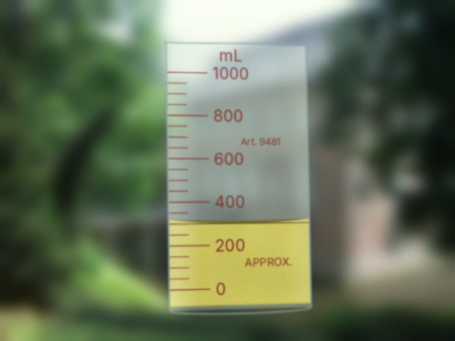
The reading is 300 mL
